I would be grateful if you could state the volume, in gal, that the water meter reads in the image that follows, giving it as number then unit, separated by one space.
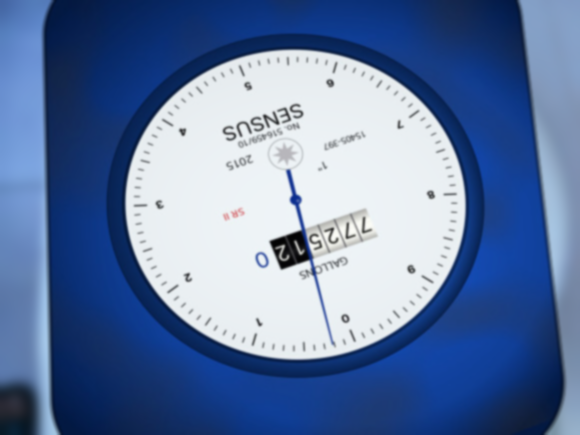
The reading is 7725120.2 gal
